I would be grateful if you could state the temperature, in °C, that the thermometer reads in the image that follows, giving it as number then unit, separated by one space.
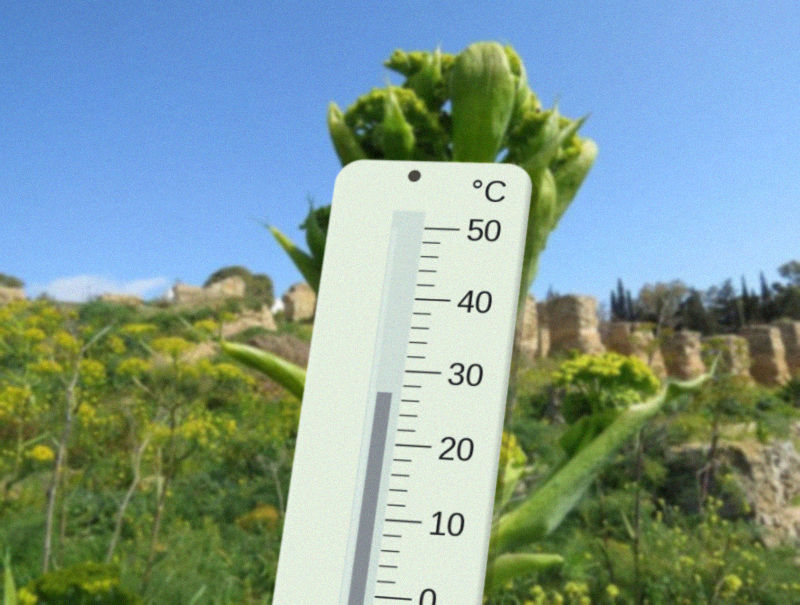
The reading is 27 °C
